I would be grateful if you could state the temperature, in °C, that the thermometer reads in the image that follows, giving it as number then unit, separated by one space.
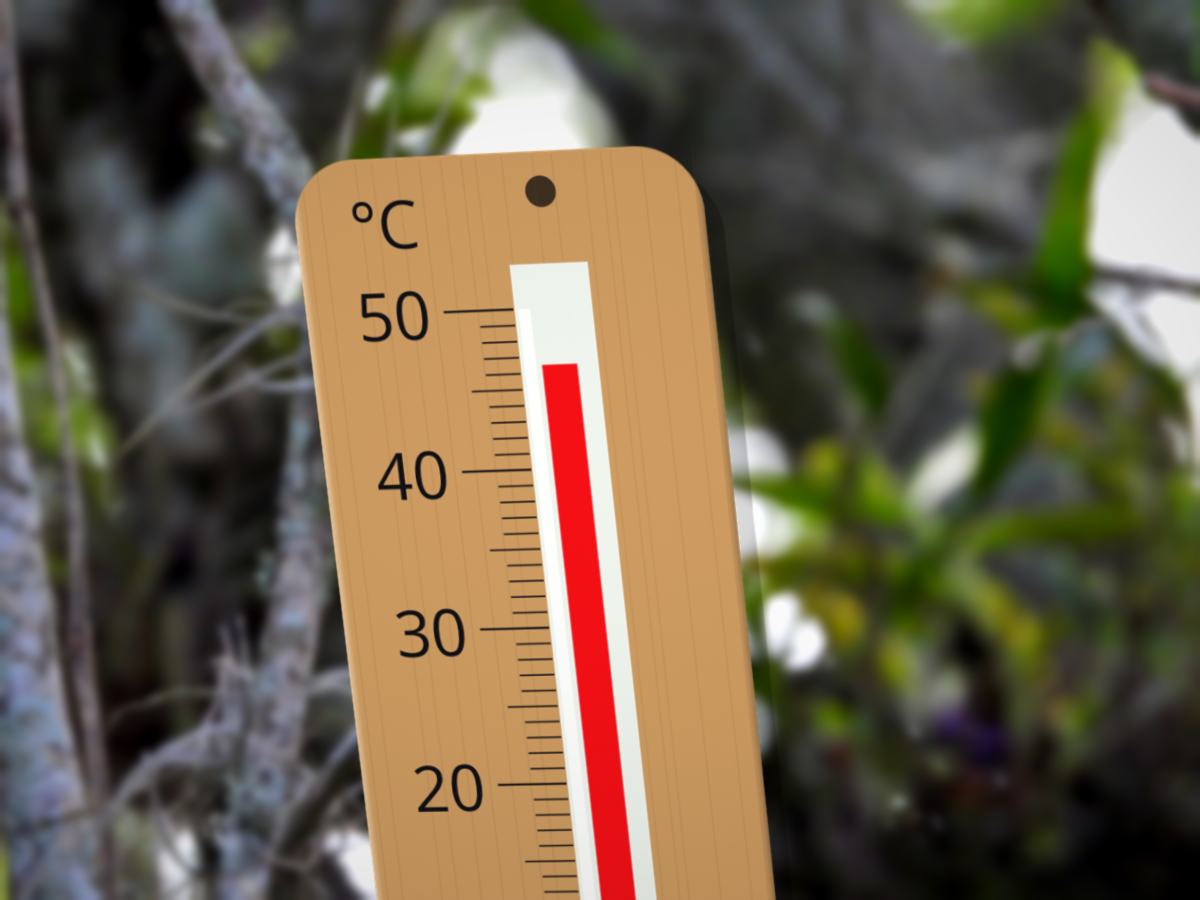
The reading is 46.5 °C
